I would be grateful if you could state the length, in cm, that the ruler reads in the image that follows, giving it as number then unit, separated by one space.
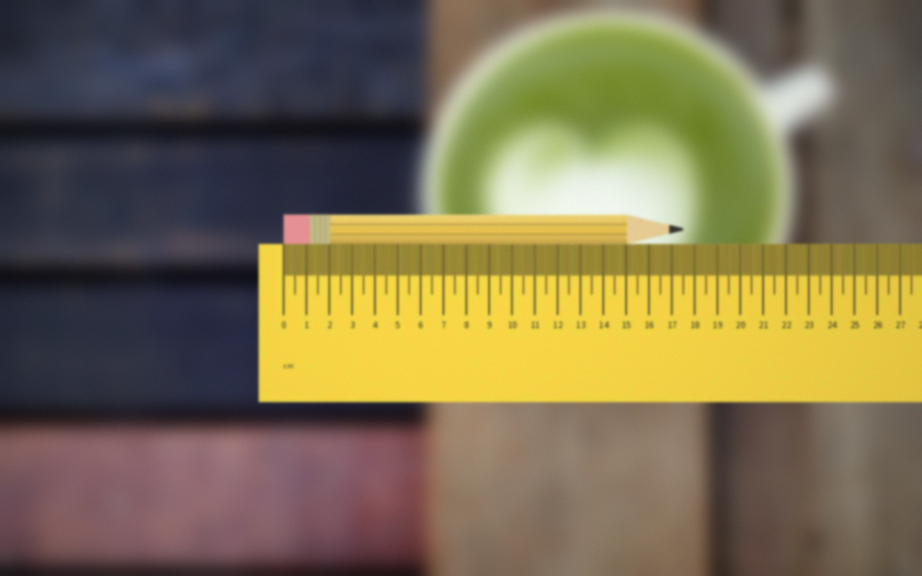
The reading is 17.5 cm
